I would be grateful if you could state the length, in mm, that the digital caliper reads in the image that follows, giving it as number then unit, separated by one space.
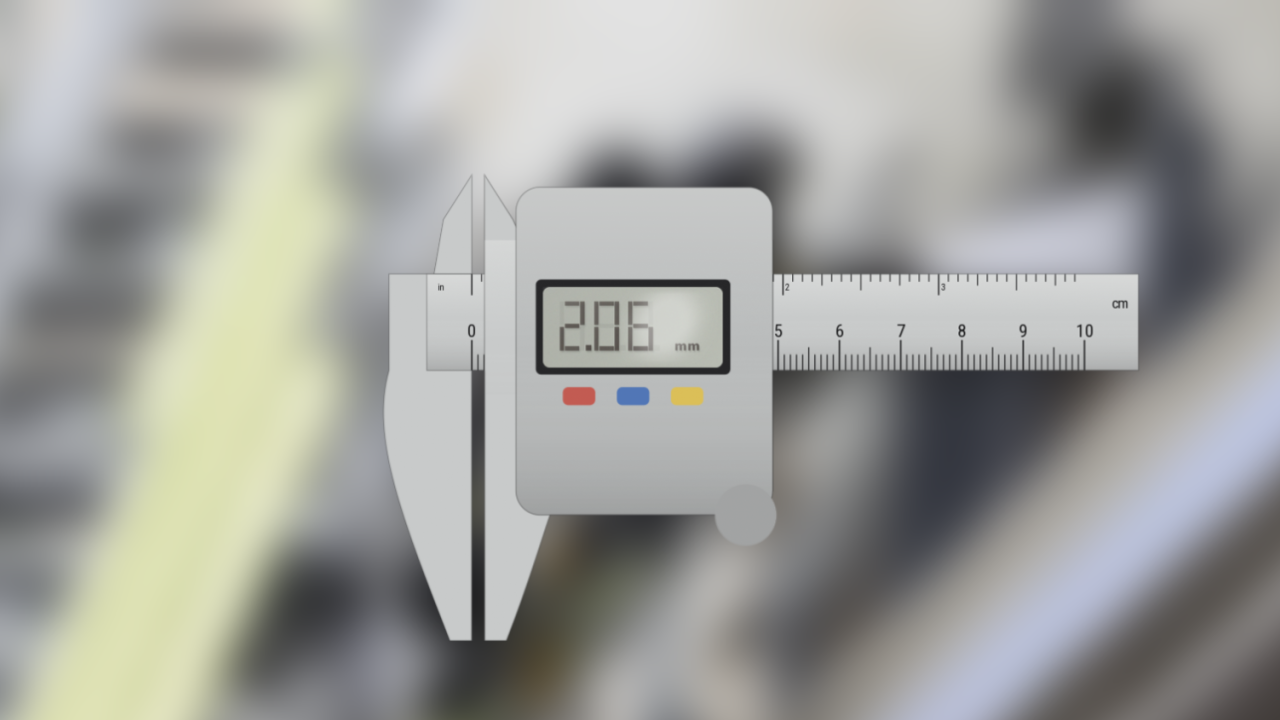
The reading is 2.06 mm
